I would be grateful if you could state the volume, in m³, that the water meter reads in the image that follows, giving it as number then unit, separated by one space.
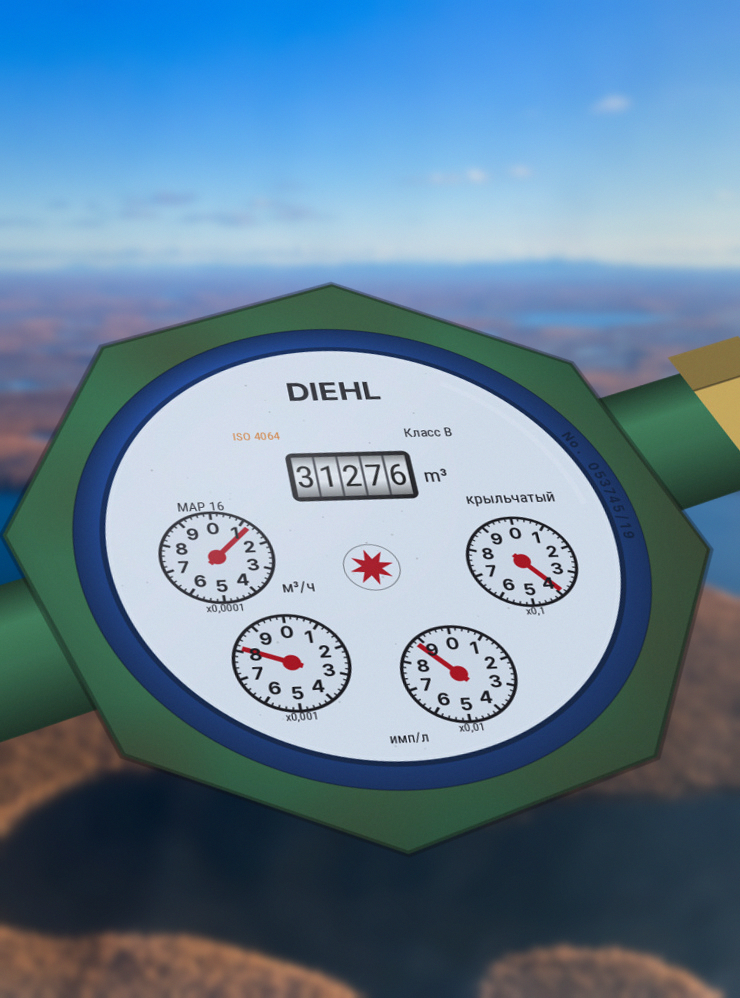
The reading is 31276.3881 m³
